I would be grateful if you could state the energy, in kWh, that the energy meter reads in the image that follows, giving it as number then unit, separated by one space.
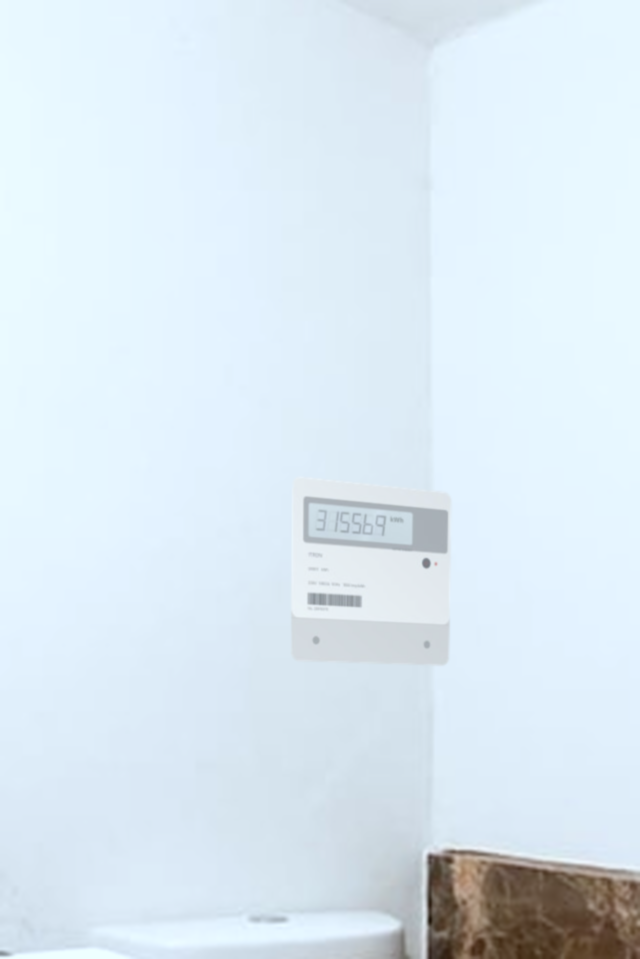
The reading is 315569 kWh
